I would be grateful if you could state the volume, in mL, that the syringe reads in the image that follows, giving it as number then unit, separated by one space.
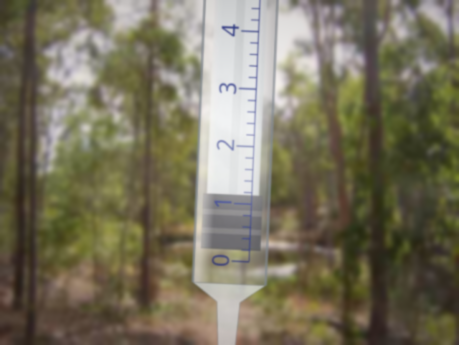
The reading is 0.2 mL
